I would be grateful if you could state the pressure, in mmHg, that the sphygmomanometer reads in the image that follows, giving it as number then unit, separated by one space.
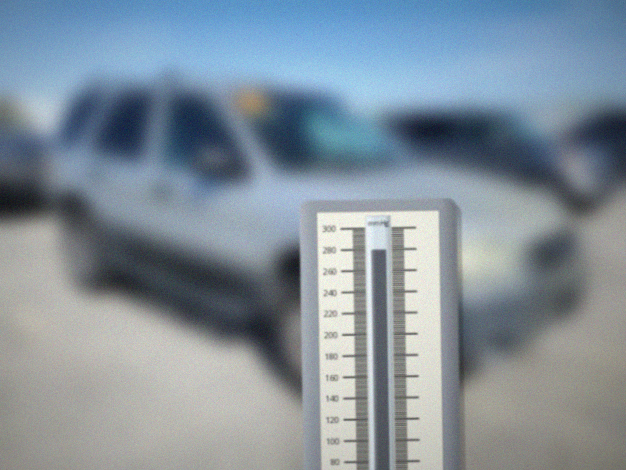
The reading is 280 mmHg
